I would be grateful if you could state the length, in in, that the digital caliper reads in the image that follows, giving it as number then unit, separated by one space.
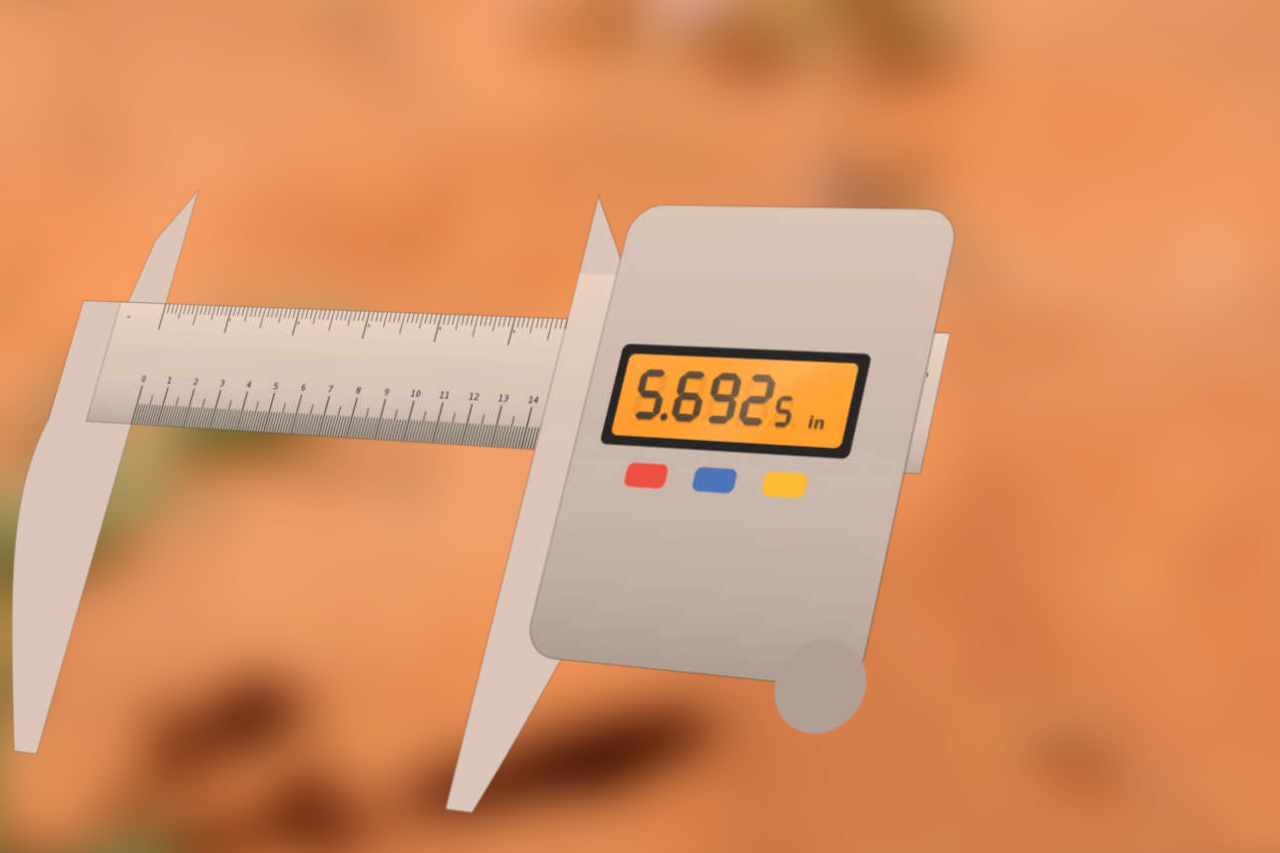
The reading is 5.6925 in
